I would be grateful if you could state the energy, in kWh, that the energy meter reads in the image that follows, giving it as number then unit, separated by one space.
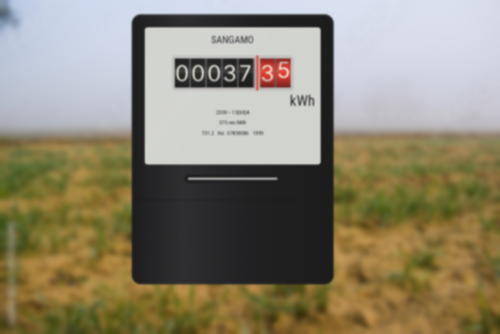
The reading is 37.35 kWh
